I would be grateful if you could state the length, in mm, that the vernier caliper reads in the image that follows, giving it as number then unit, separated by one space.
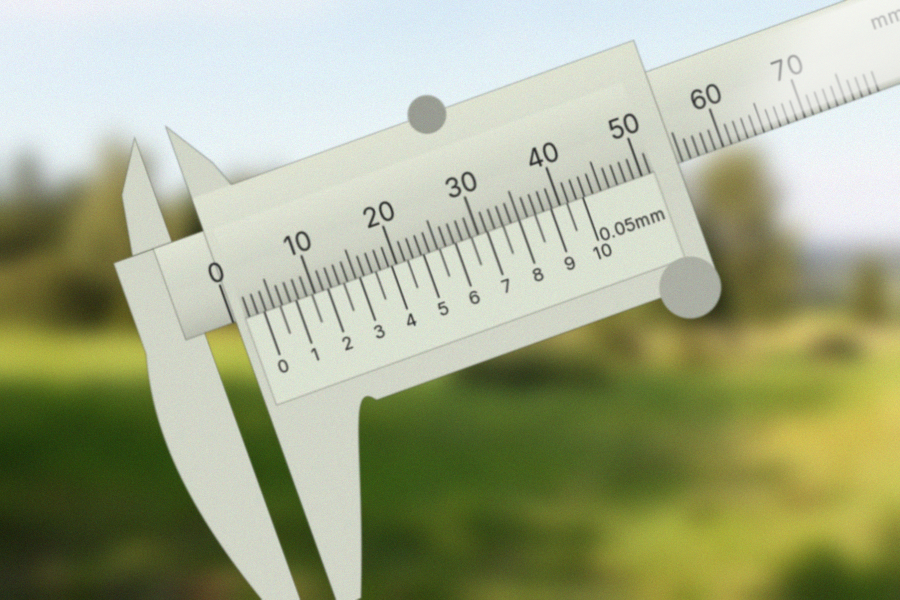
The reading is 3.8 mm
